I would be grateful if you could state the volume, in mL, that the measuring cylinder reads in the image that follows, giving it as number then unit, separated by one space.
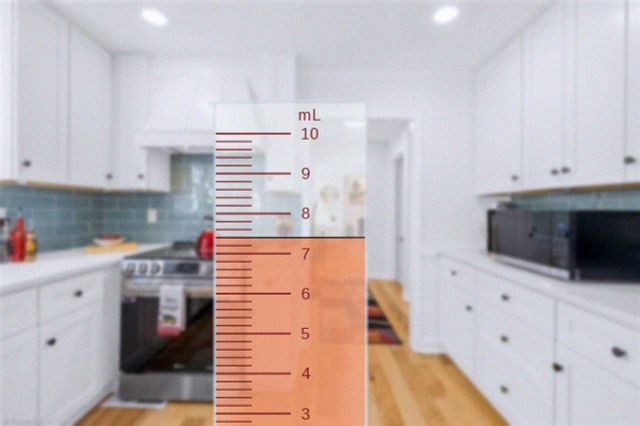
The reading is 7.4 mL
